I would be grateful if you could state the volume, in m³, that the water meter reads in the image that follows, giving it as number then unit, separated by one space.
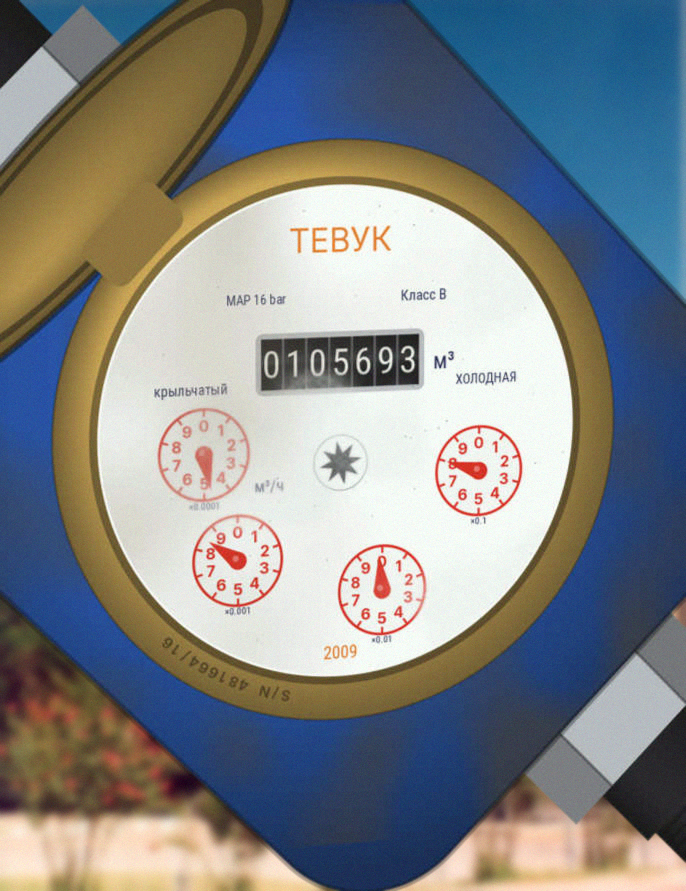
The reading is 105693.7984 m³
